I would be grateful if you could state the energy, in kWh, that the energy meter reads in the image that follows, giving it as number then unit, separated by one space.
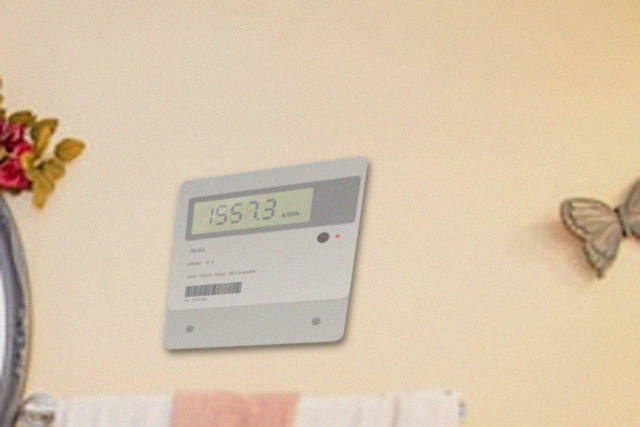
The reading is 1557.3 kWh
